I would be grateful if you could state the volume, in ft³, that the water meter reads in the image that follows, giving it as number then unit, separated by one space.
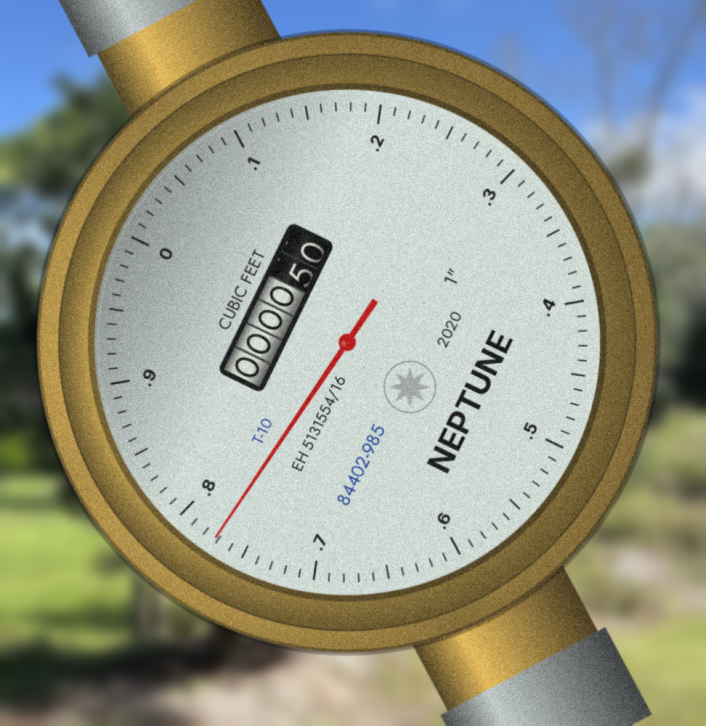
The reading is 49.77 ft³
